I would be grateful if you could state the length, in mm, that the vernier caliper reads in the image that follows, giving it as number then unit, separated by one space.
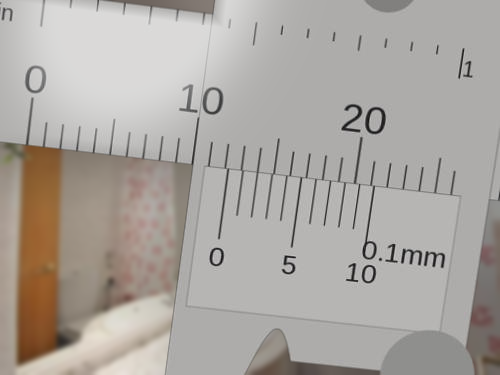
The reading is 12.2 mm
